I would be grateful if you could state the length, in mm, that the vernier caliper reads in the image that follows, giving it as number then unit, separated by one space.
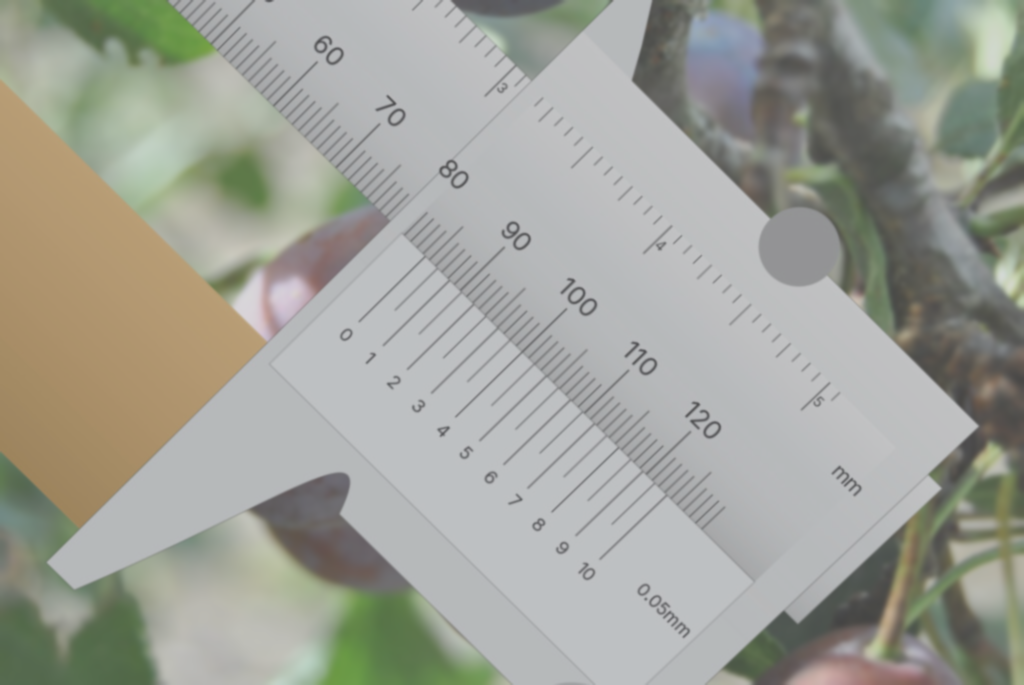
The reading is 84.4 mm
